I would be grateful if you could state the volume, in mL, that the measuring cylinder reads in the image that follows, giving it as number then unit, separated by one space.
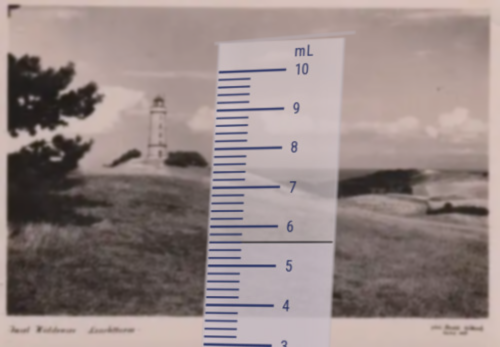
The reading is 5.6 mL
